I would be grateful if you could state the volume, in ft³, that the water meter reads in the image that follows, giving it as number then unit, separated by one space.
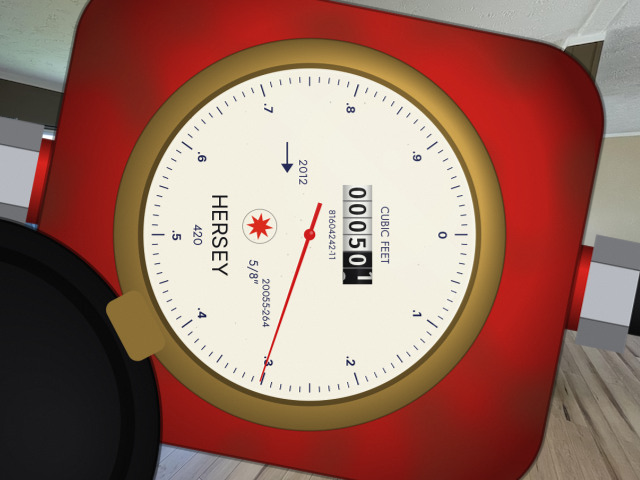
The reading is 501.30 ft³
